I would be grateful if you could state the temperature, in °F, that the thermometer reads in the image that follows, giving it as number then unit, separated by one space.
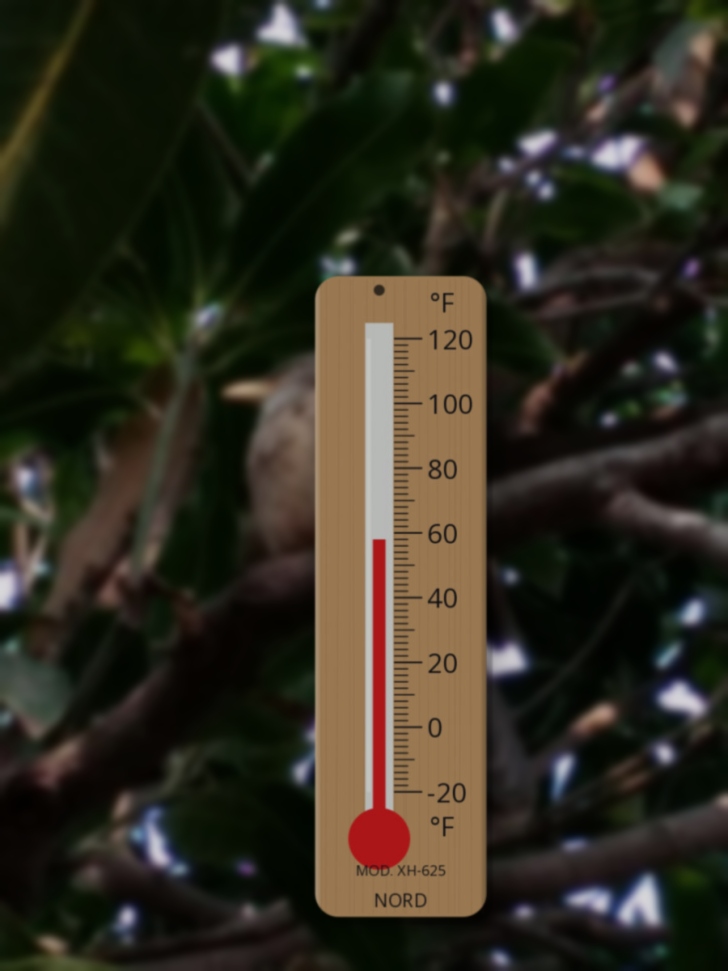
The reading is 58 °F
